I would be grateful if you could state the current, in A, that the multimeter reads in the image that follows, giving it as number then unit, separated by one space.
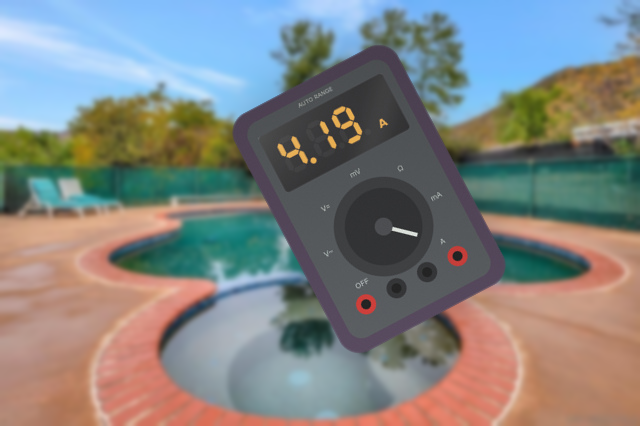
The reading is 4.19 A
